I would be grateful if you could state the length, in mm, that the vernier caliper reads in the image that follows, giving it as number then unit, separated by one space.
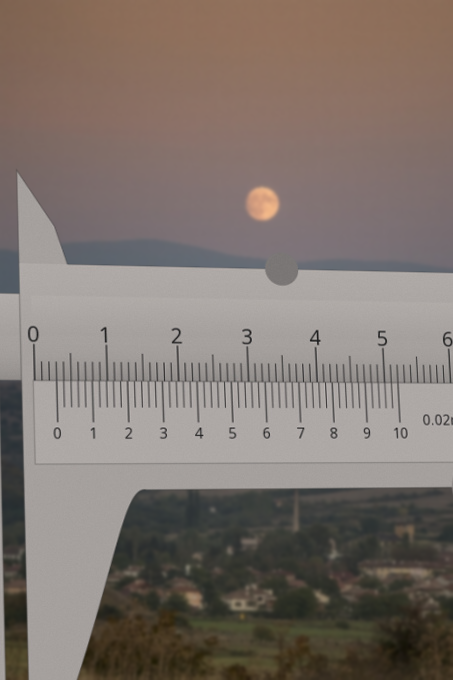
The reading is 3.0 mm
